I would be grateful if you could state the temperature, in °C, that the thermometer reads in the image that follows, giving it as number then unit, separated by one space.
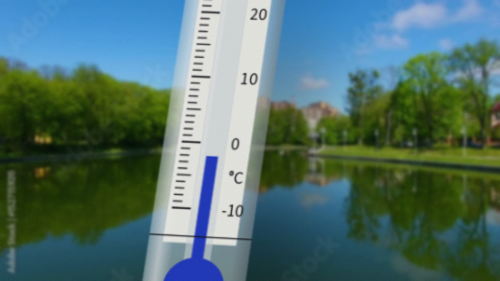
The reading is -2 °C
